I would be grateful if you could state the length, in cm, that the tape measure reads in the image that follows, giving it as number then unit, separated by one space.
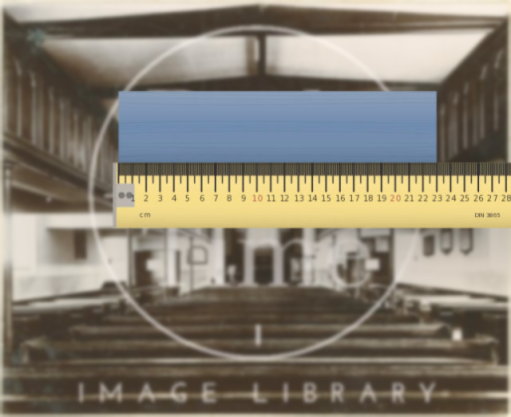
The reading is 23 cm
